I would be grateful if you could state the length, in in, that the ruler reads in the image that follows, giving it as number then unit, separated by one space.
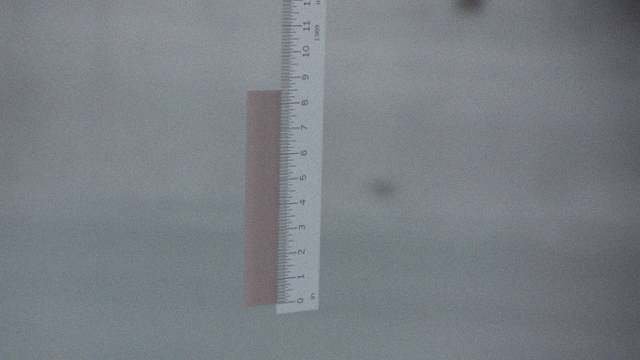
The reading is 8.5 in
